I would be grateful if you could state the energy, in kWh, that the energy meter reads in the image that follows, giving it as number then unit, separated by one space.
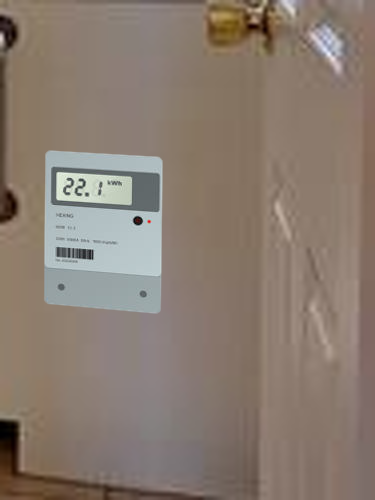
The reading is 22.1 kWh
